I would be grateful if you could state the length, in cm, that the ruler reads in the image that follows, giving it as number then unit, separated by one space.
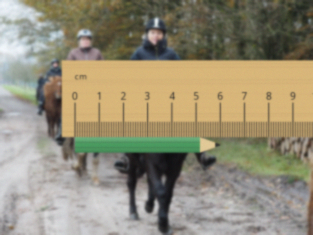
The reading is 6 cm
